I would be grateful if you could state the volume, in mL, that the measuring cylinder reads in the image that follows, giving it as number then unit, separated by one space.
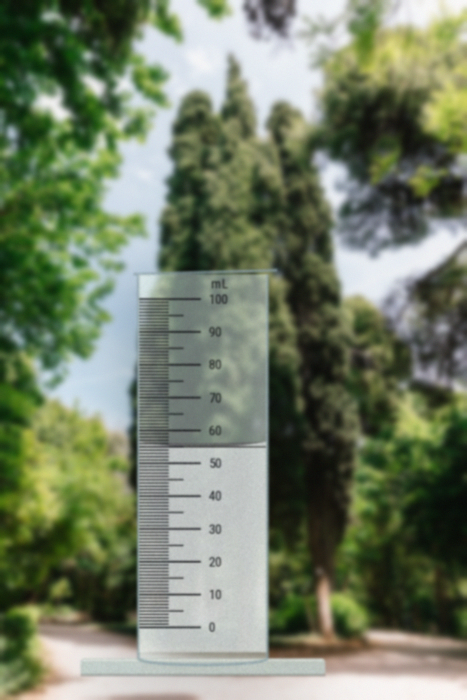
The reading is 55 mL
